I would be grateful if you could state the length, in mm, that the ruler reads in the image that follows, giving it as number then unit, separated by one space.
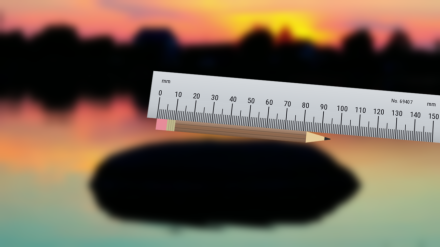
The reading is 95 mm
